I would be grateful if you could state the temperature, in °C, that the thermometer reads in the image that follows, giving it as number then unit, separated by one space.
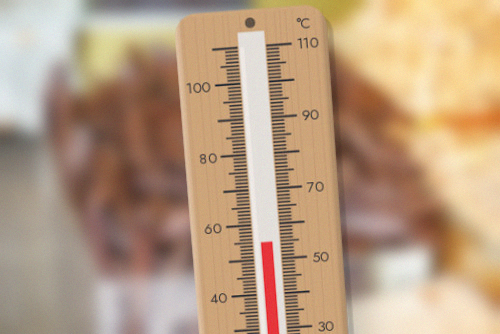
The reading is 55 °C
